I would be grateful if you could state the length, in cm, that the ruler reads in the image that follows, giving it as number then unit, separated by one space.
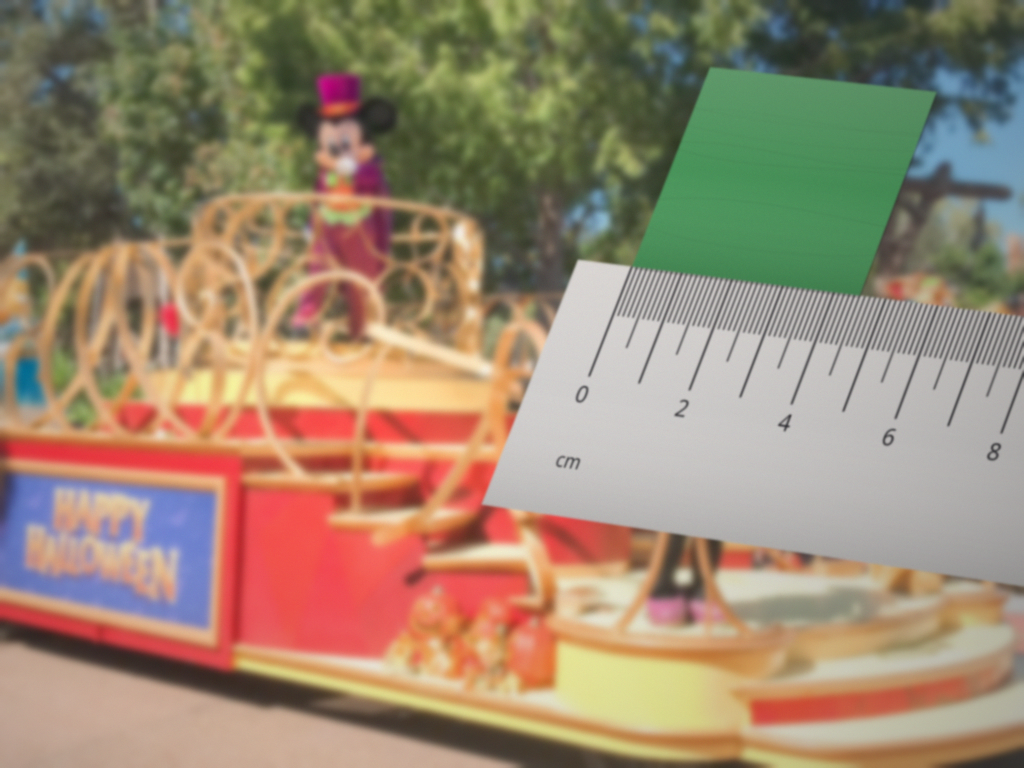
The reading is 4.5 cm
